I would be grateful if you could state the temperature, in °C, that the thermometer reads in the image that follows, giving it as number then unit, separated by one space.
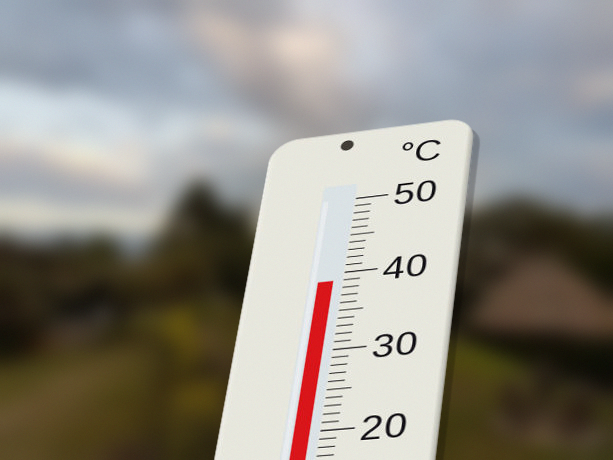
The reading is 39 °C
